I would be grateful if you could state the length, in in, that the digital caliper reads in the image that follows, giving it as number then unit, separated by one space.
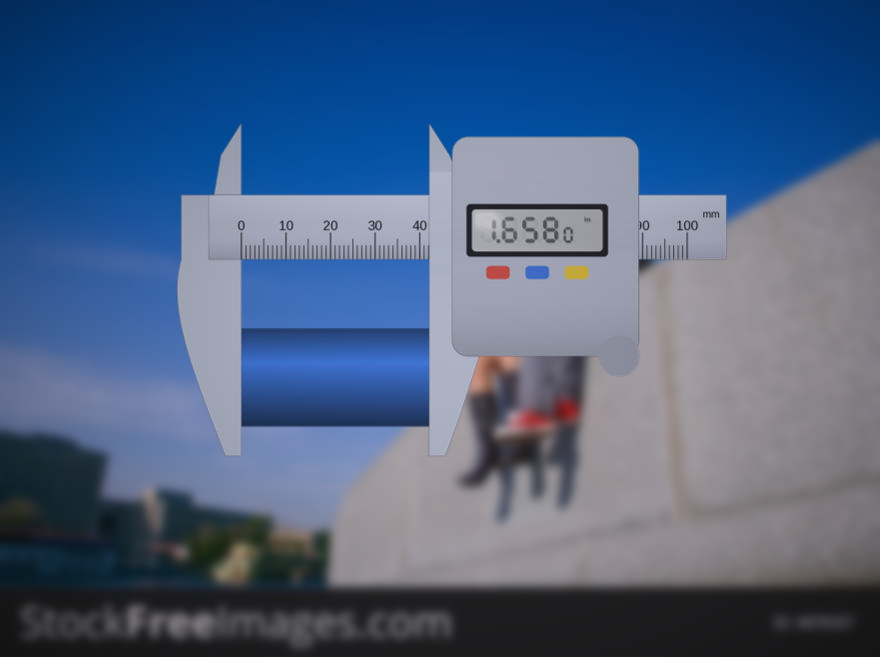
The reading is 1.6580 in
